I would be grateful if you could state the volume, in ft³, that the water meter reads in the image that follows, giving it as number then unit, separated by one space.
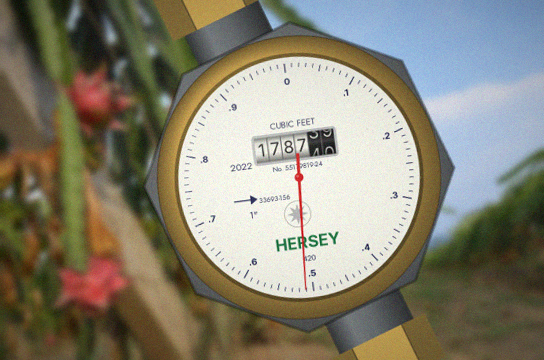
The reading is 178739.51 ft³
